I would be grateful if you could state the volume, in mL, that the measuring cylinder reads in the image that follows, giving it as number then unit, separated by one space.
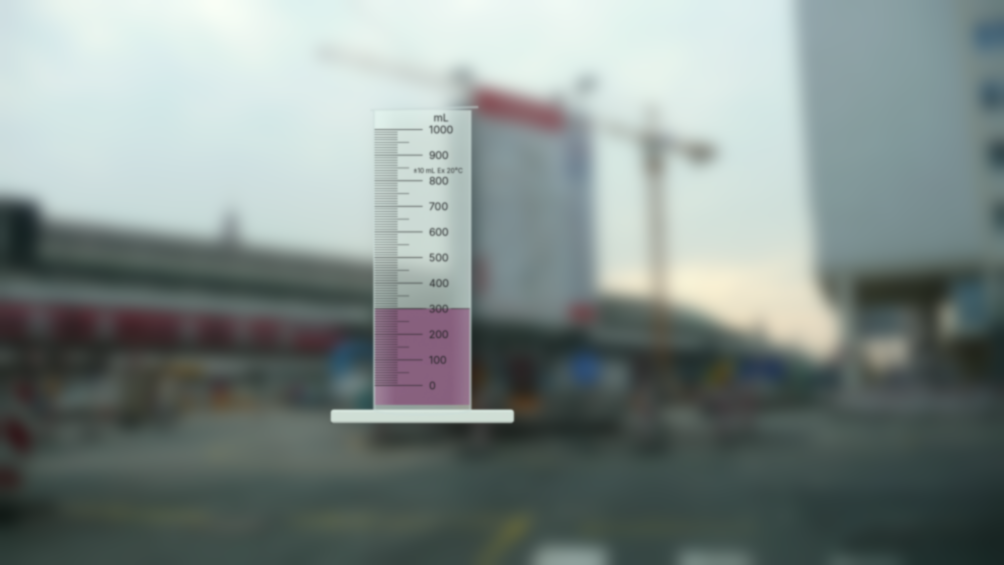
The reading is 300 mL
